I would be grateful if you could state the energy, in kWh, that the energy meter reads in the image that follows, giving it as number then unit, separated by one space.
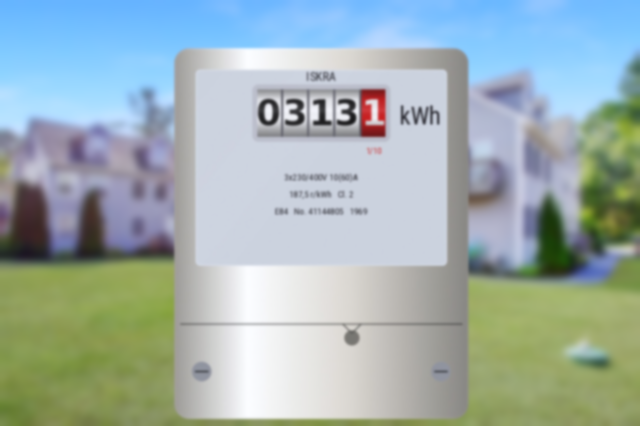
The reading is 313.1 kWh
